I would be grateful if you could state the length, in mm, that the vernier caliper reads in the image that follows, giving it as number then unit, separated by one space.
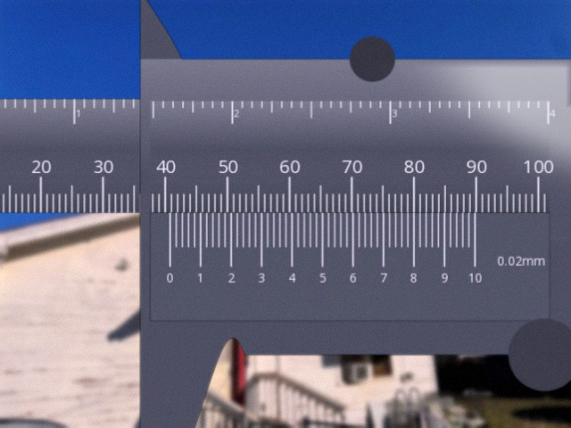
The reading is 40.8 mm
